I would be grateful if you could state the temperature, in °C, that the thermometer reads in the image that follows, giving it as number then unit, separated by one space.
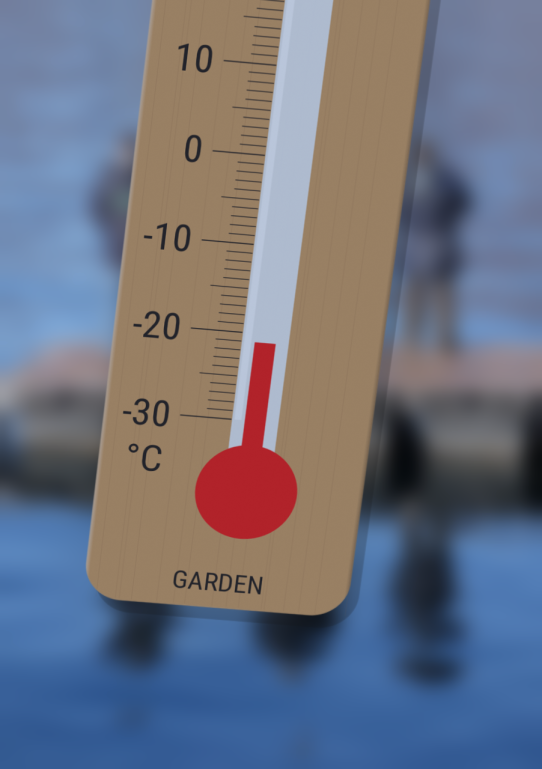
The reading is -21 °C
